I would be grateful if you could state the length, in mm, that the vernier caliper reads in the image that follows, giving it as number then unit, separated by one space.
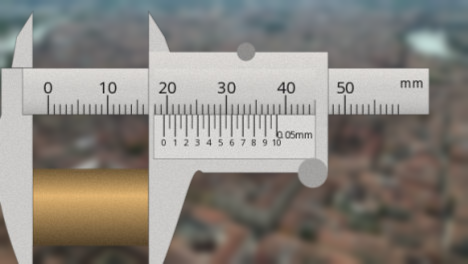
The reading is 19.5 mm
